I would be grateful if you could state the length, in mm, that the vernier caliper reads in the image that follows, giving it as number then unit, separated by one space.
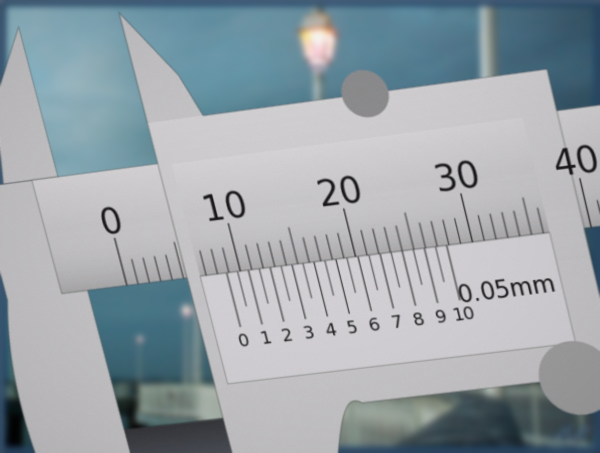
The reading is 8.8 mm
